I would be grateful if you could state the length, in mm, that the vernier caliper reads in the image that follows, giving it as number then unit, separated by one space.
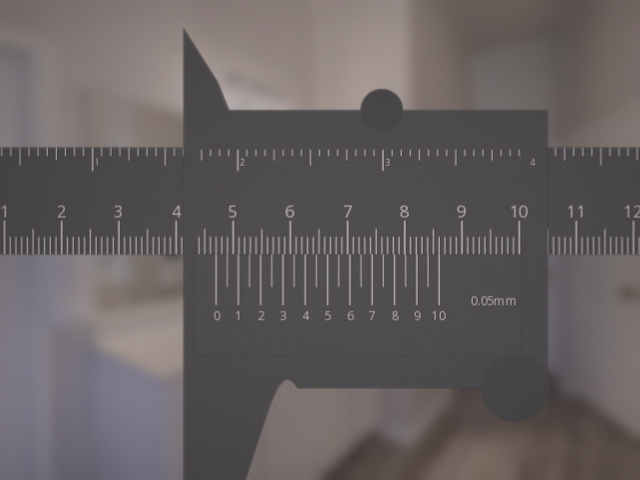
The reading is 47.0 mm
